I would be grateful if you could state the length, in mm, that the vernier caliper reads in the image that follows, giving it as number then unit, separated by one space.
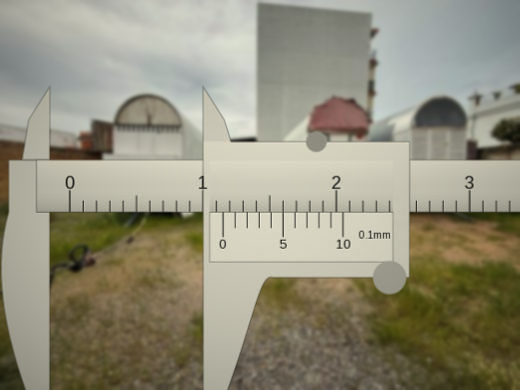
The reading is 11.5 mm
